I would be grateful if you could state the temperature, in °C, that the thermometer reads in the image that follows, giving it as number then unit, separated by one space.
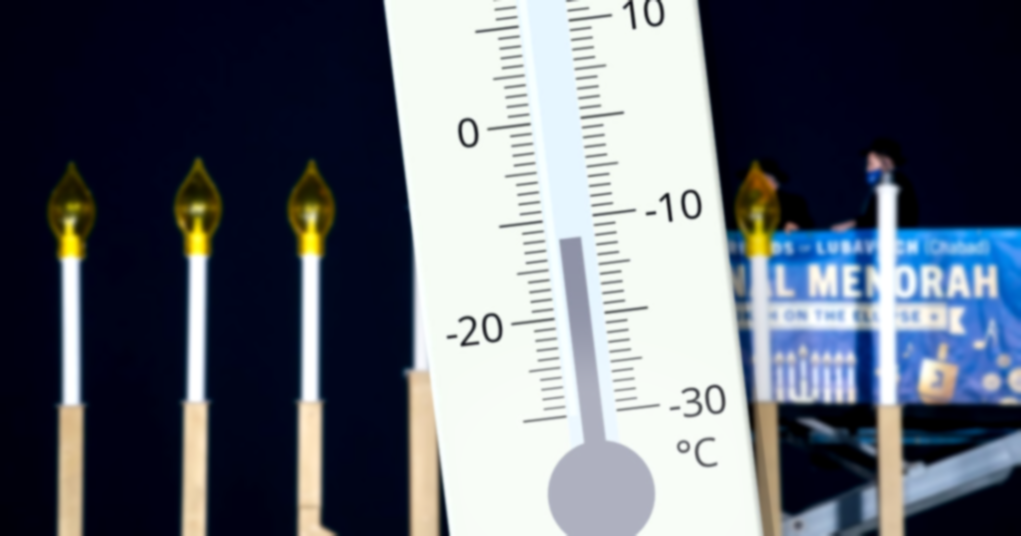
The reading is -12 °C
